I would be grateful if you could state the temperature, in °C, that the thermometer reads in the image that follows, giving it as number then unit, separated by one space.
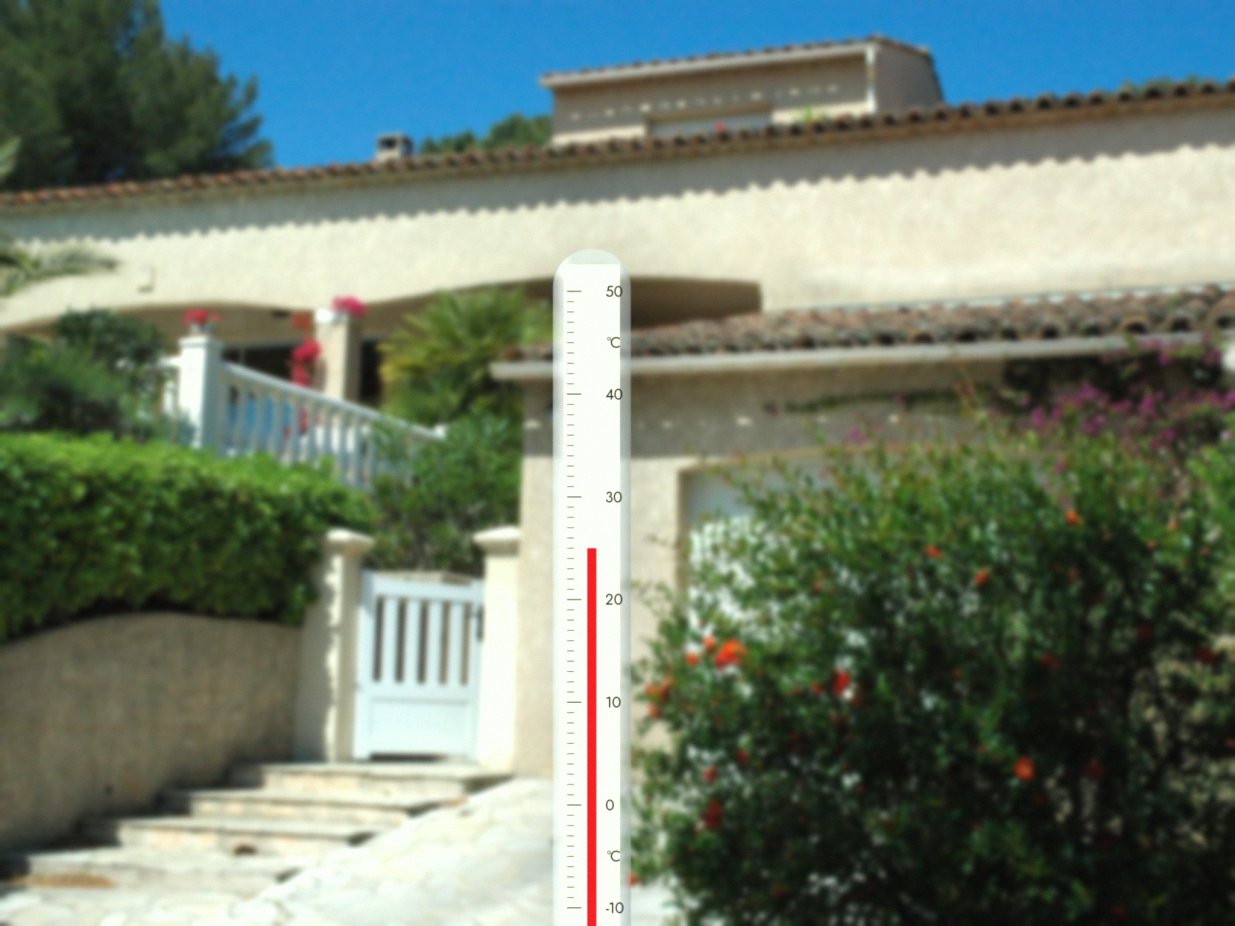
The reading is 25 °C
